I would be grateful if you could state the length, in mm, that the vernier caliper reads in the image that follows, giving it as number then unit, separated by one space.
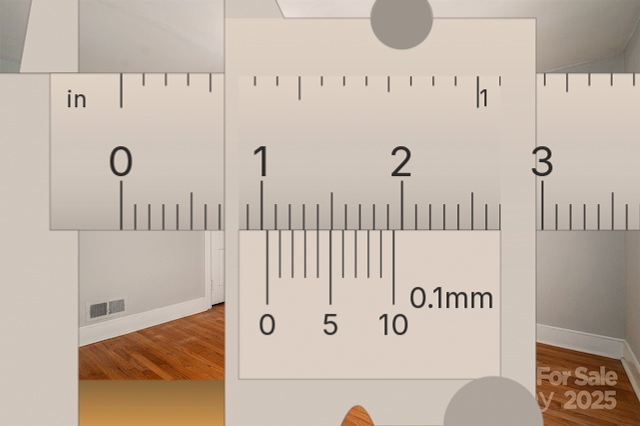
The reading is 10.4 mm
